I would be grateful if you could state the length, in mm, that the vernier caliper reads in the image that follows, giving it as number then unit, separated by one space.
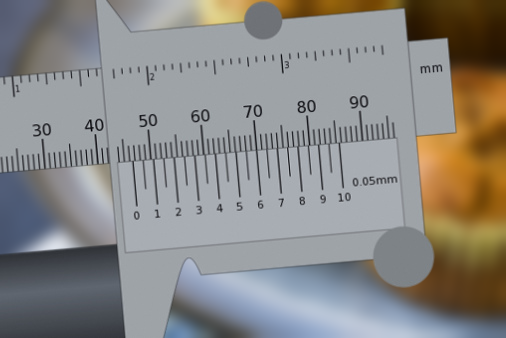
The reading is 46.6 mm
